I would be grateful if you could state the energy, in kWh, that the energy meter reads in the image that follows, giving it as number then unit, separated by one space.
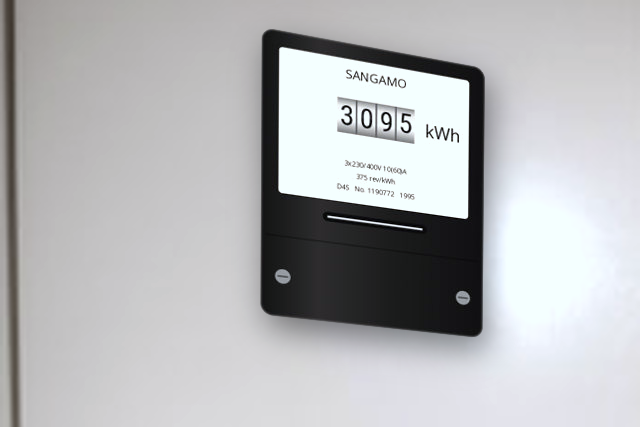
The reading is 3095 kWh
